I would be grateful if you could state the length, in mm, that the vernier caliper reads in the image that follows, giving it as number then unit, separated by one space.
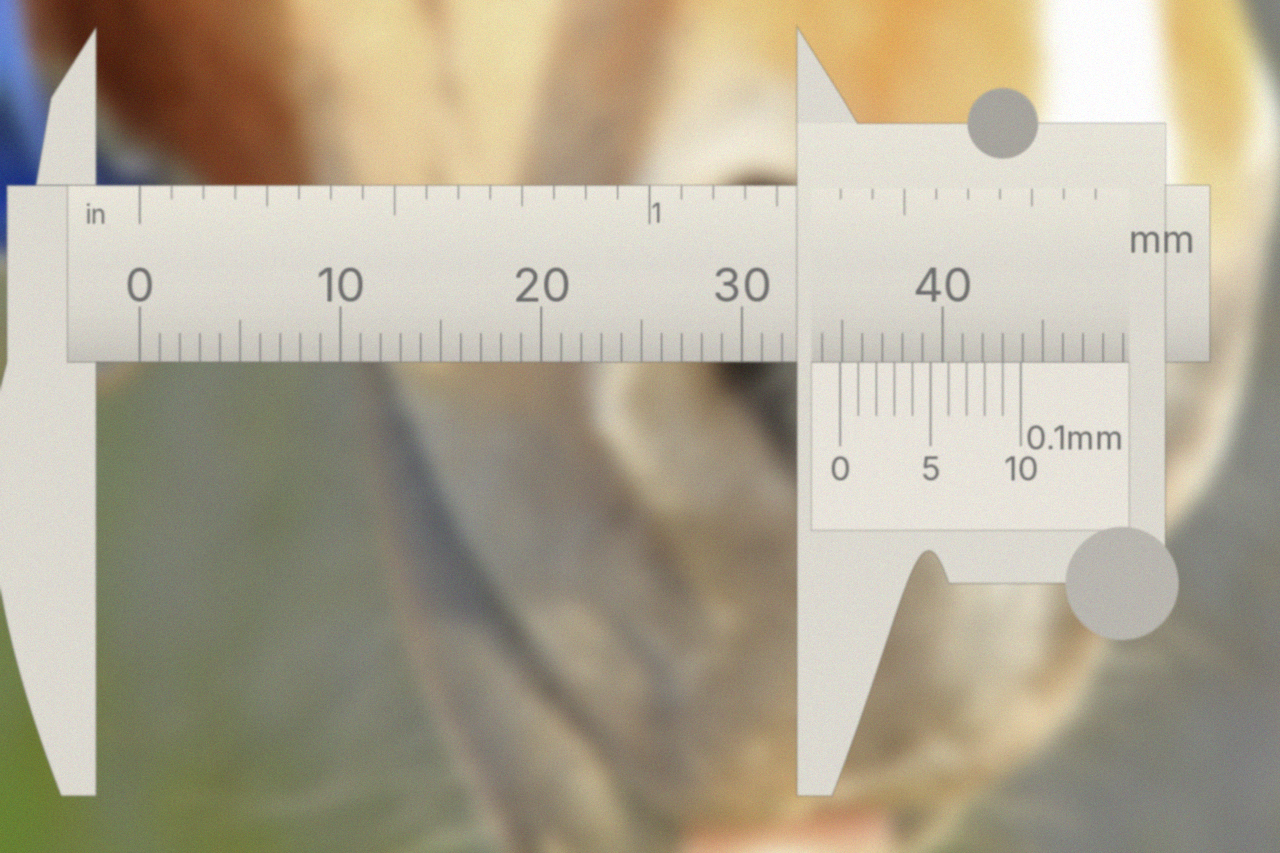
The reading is 34.9 mm
